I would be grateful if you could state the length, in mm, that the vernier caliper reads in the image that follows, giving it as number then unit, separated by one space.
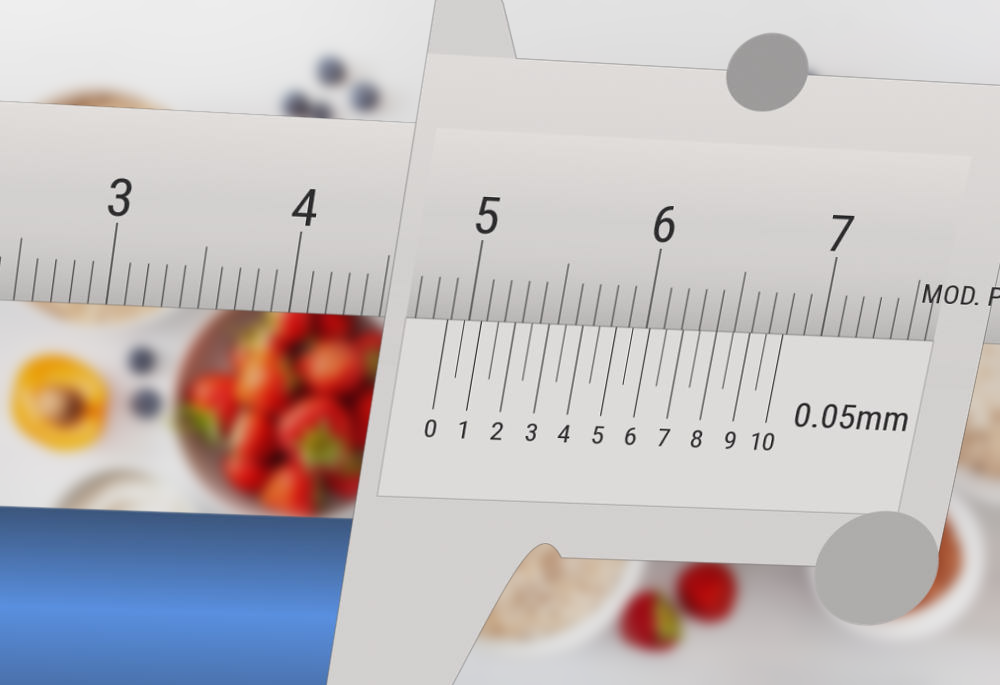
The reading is 48.8 mm
